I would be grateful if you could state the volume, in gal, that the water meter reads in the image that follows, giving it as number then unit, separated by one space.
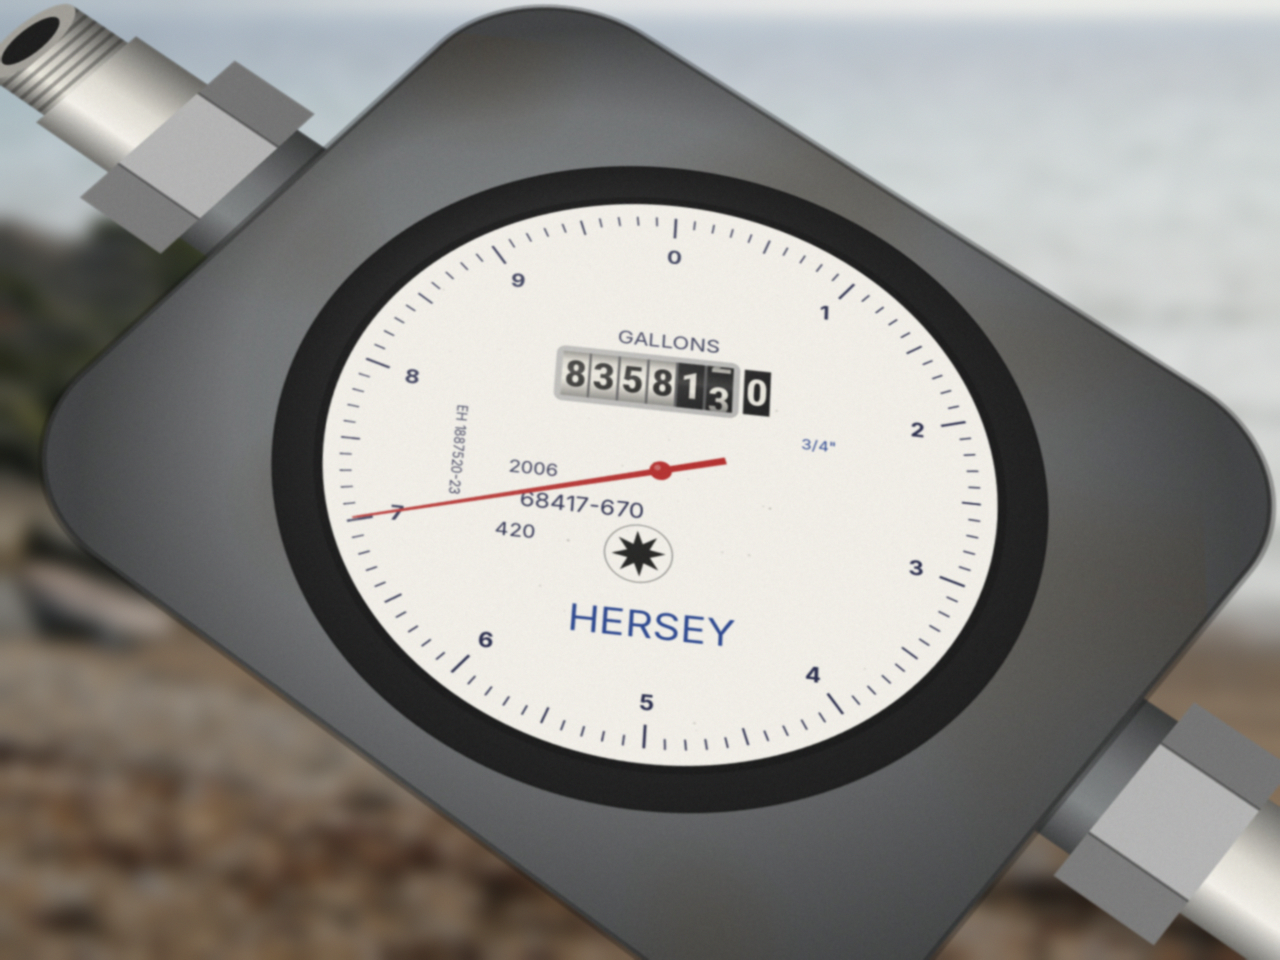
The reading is 8358127.0 gal
